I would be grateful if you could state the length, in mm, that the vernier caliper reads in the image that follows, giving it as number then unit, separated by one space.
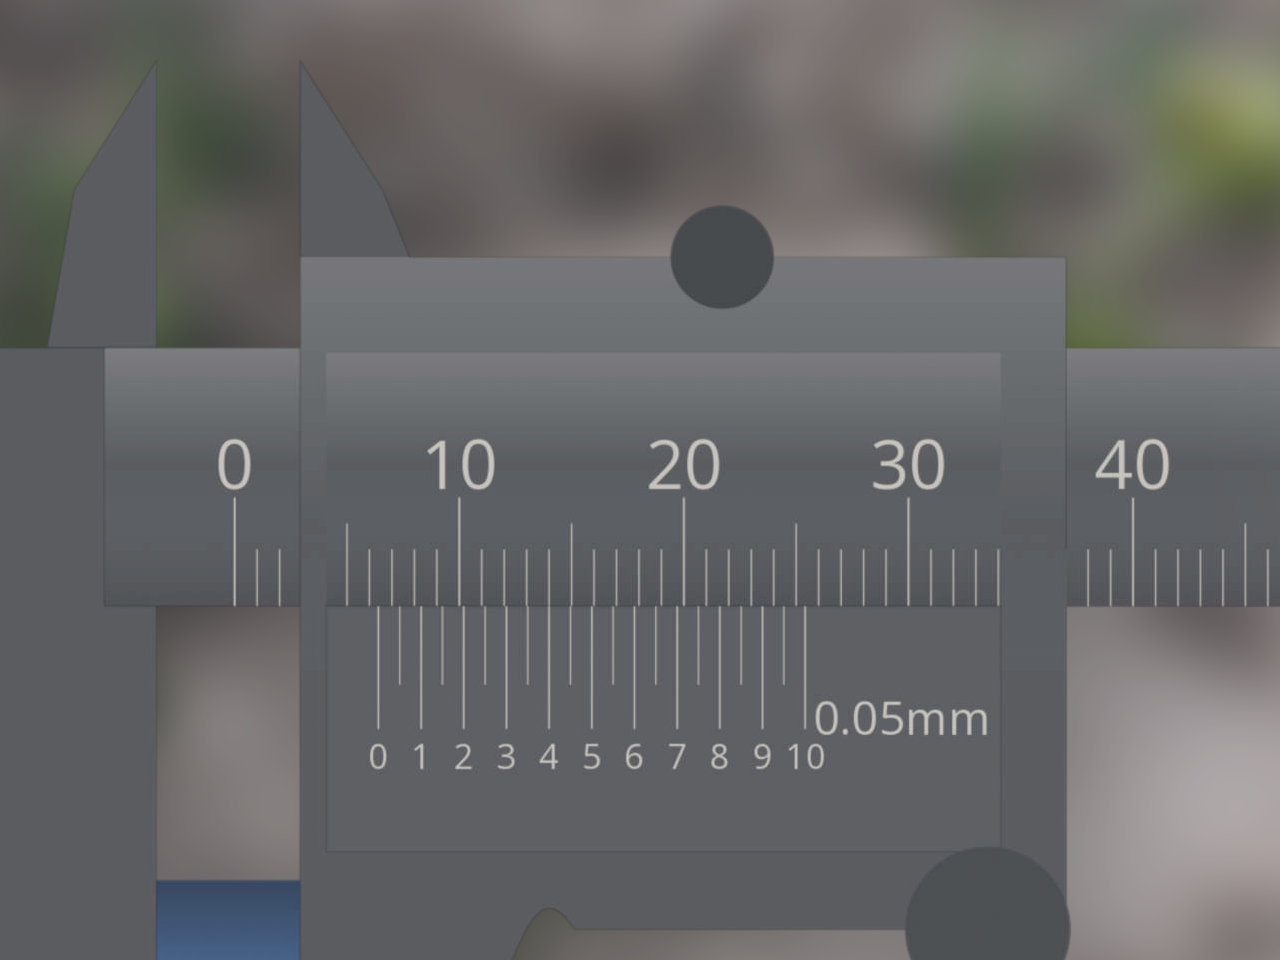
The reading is 6.4 mm
